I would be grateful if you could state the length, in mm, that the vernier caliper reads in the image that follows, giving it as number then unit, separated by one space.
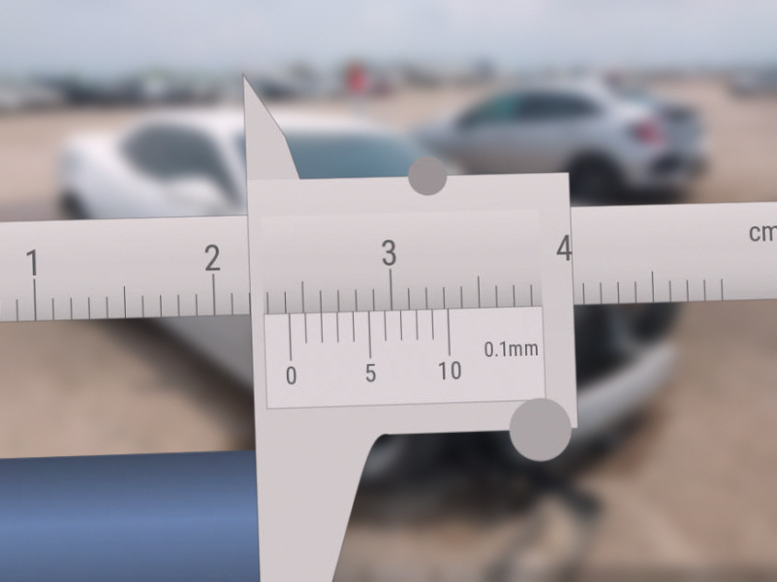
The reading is 24.2 mm
